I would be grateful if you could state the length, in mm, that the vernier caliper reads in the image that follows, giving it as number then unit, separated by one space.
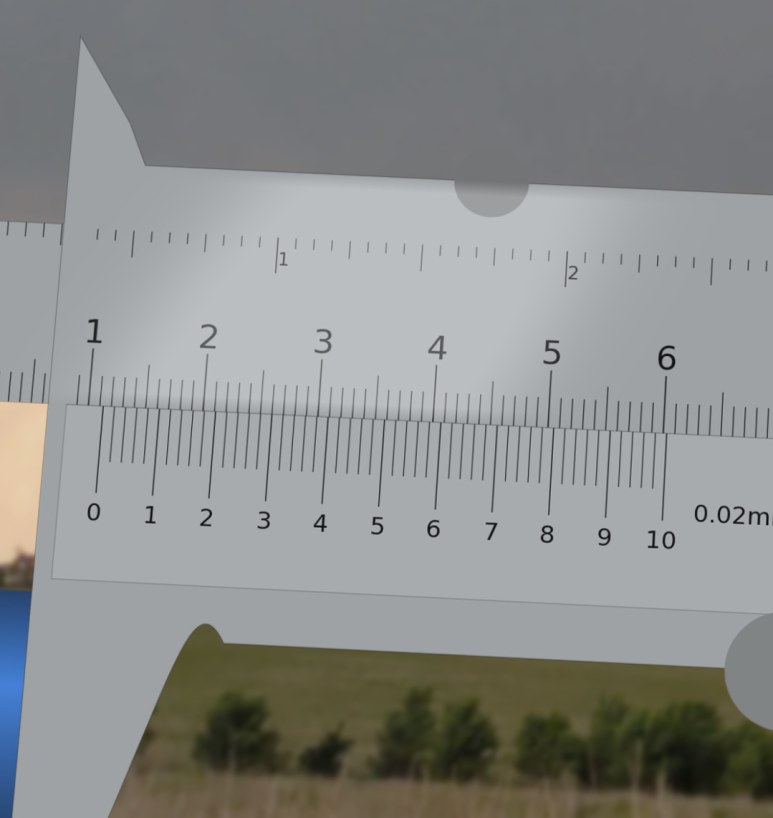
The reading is 11.3 mm
